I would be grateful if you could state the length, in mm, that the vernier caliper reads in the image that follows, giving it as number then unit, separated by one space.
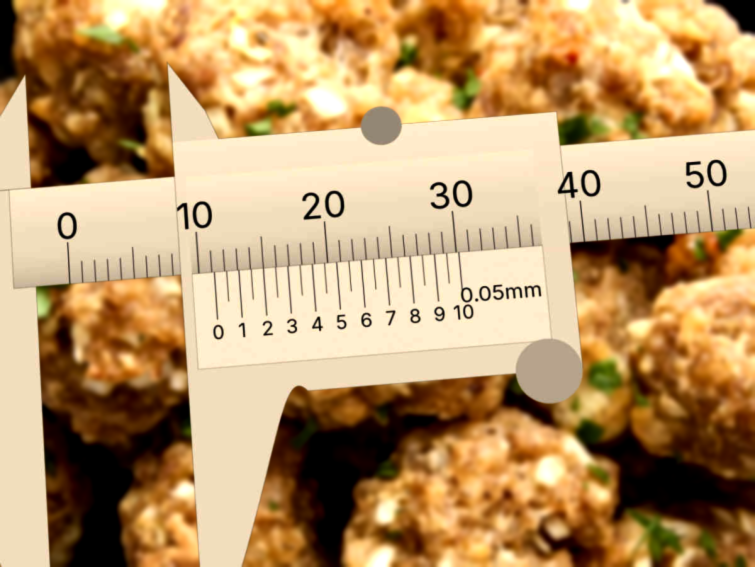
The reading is 11.2 mm
